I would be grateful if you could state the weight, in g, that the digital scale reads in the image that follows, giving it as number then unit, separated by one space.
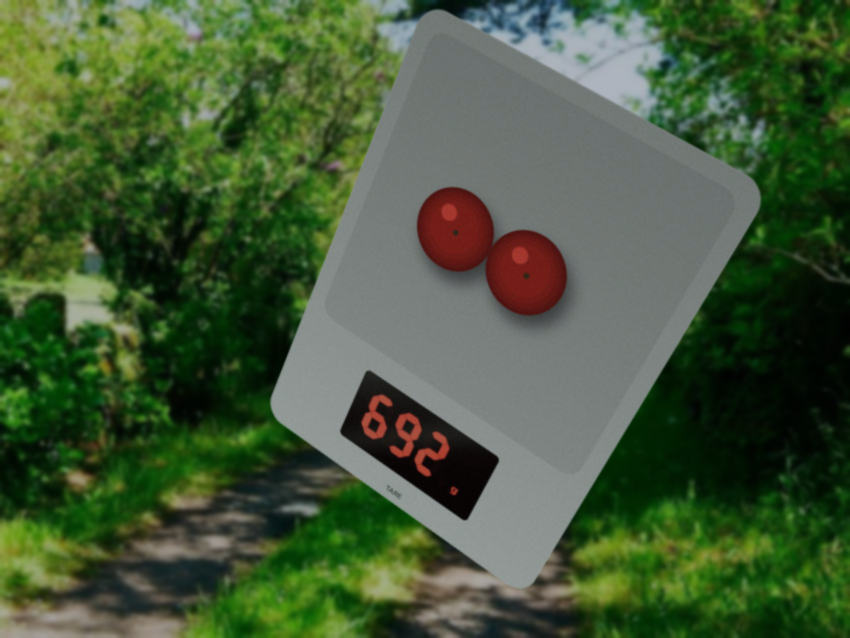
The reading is 692 g
